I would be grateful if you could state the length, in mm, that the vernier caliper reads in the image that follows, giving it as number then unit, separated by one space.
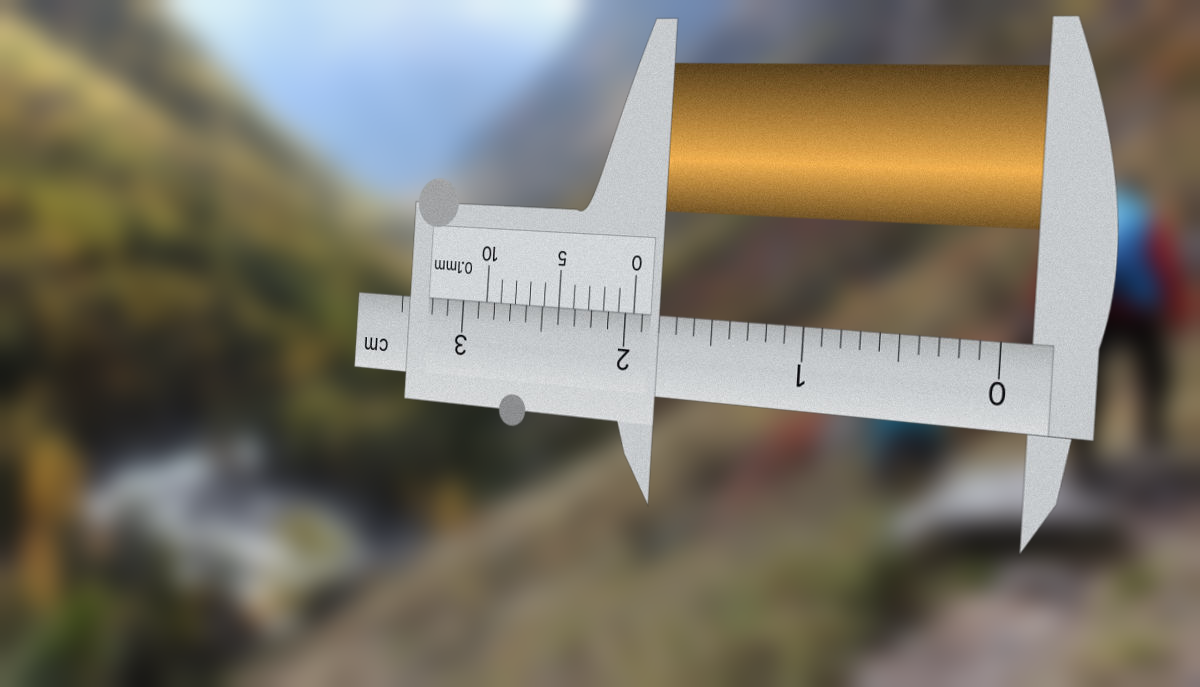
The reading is 19.5 mm
